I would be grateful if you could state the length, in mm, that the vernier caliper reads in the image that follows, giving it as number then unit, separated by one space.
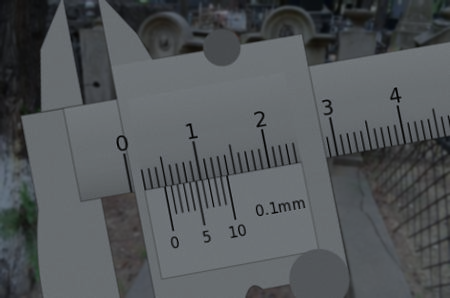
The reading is 4.8 mm
